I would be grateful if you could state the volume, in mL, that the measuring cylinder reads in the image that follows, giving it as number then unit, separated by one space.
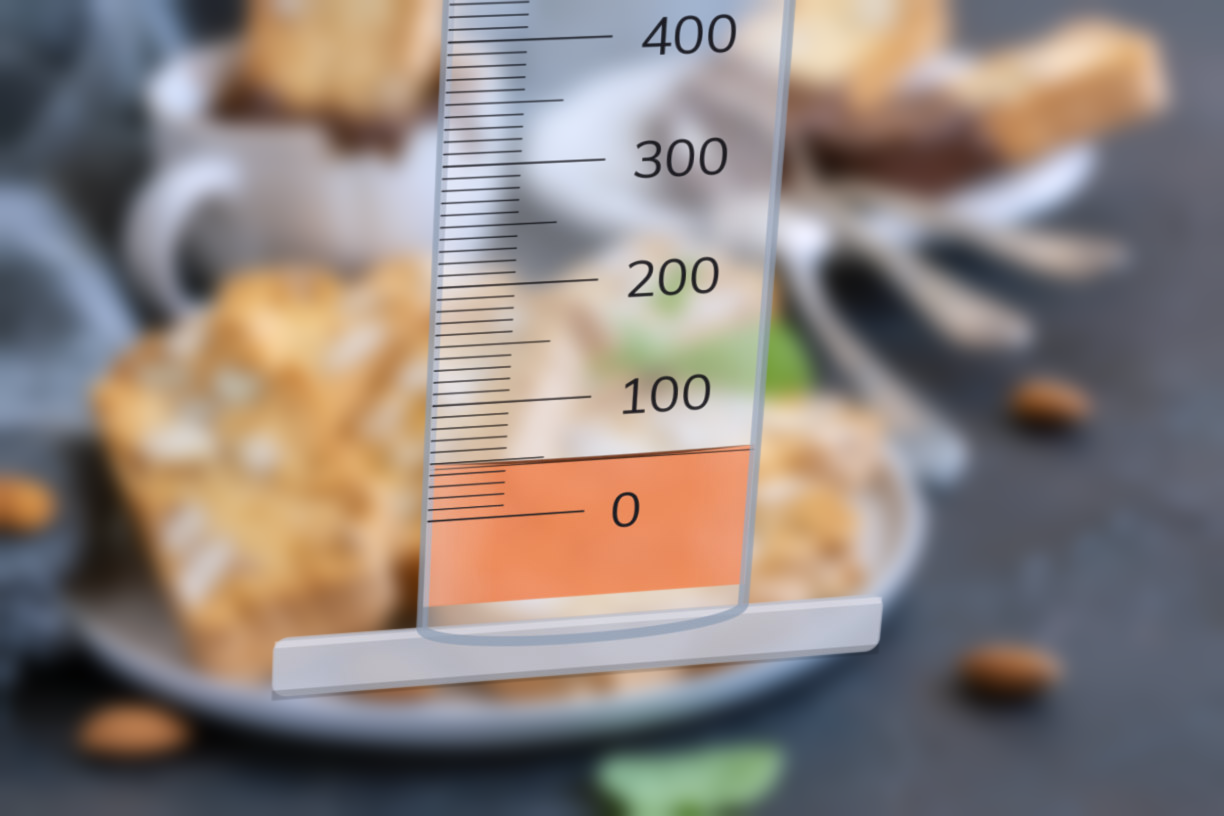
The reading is 45 mL
